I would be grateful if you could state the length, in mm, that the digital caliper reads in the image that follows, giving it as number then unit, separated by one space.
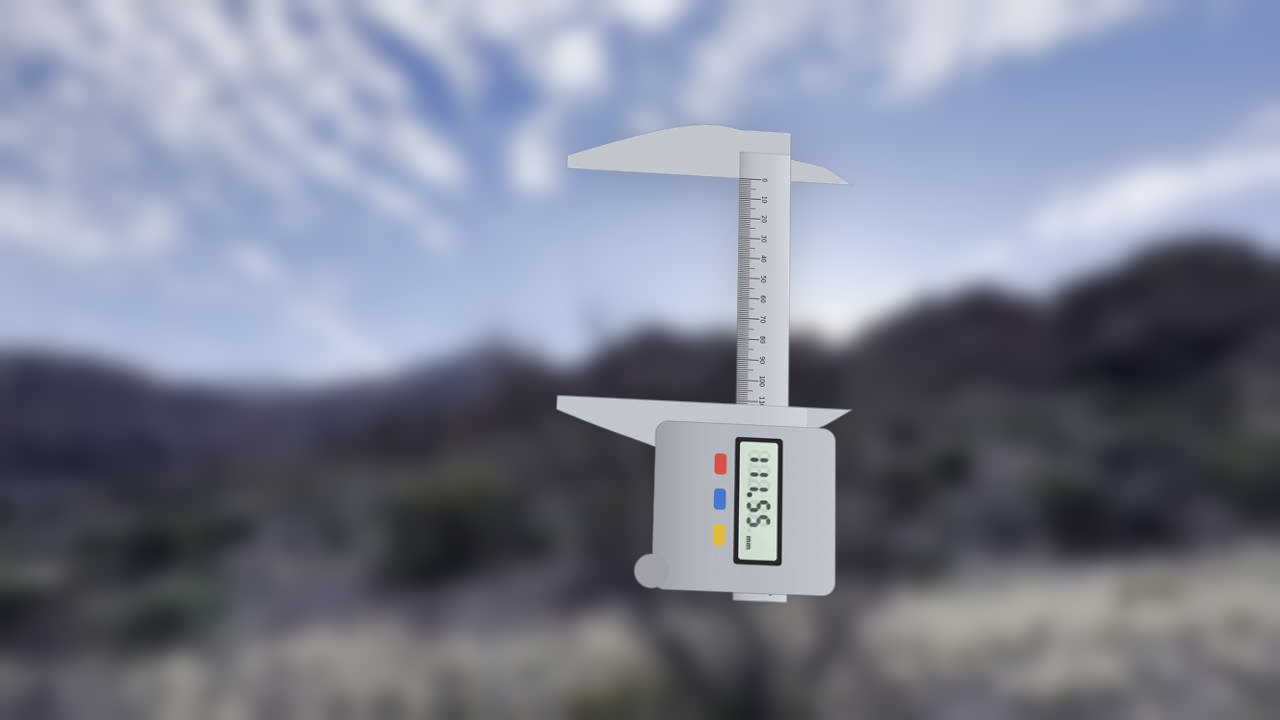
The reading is 111.55 mm
